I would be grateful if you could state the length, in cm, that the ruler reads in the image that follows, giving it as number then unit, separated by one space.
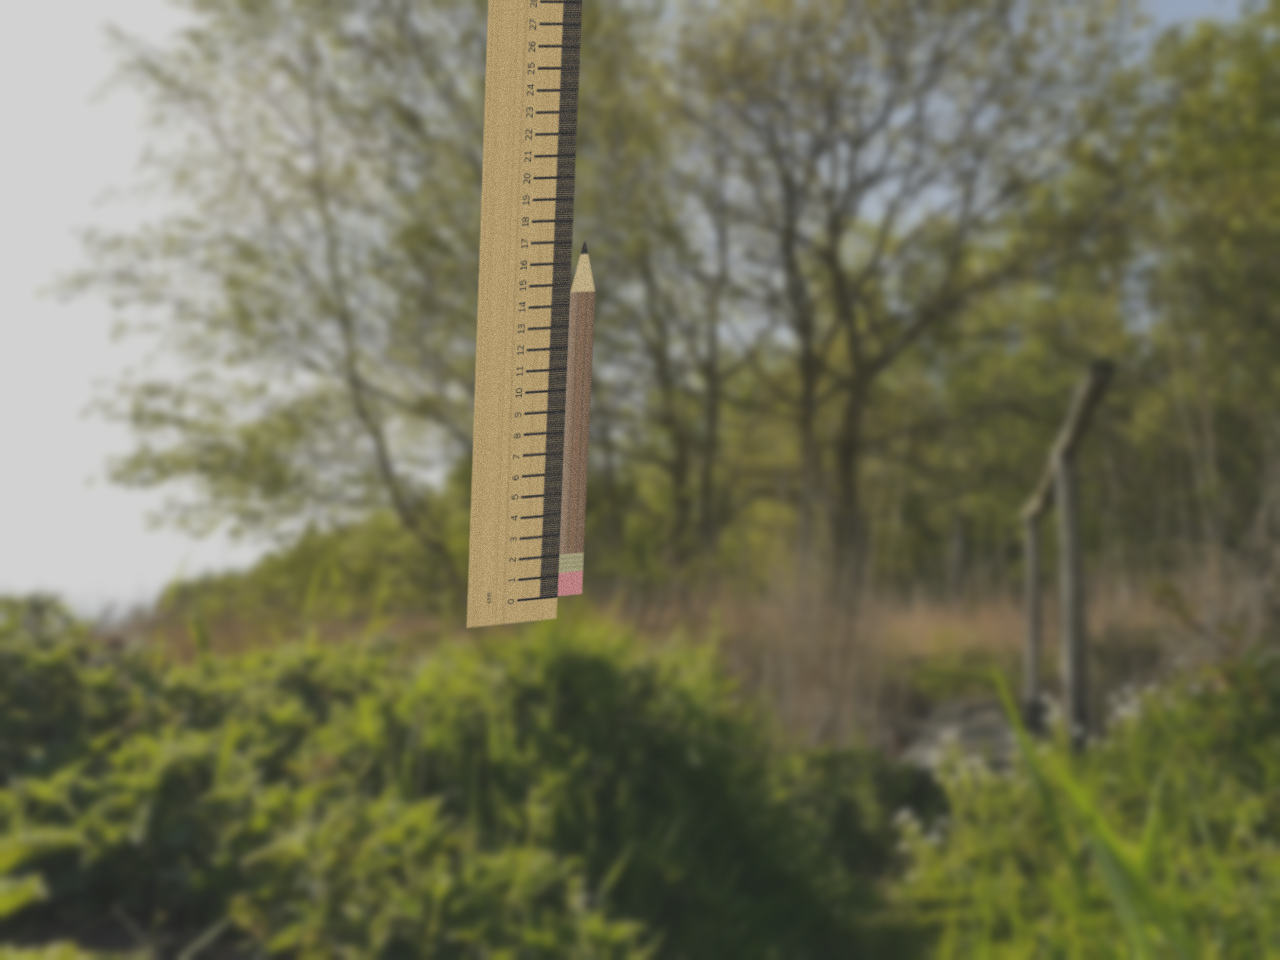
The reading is 17 cm
